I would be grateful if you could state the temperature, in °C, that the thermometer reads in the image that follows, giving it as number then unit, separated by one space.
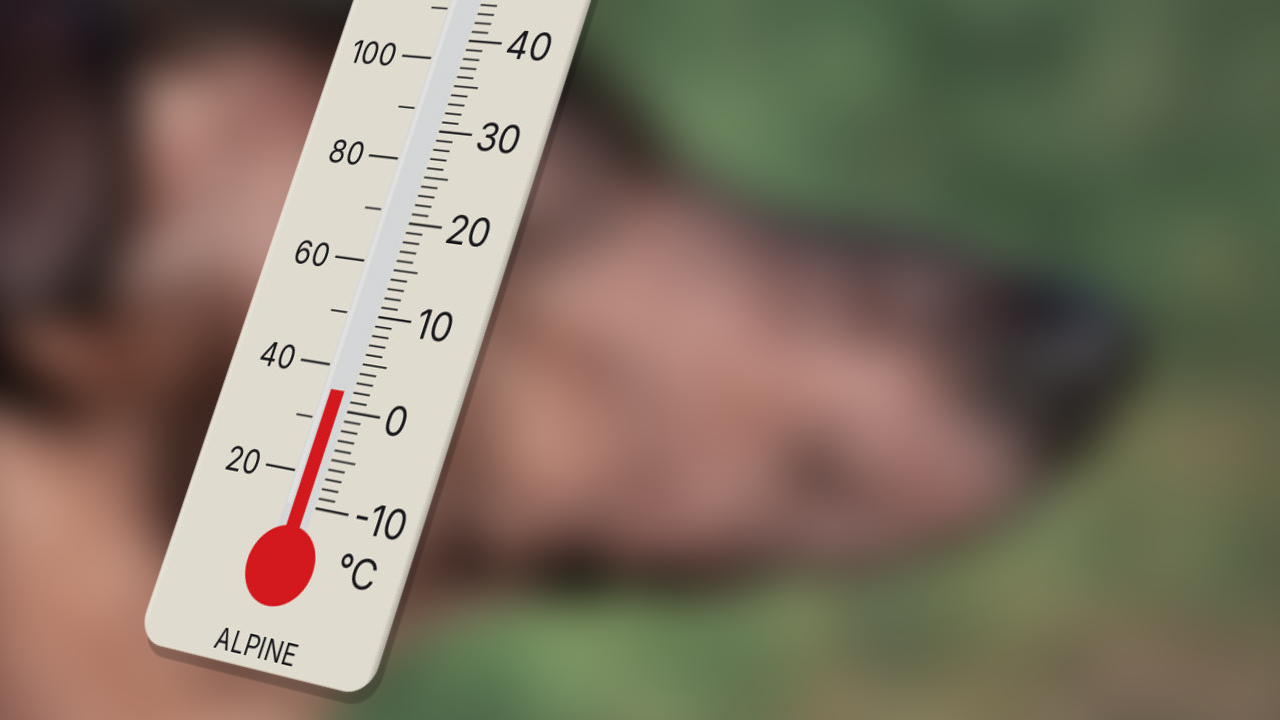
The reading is 2 °C
